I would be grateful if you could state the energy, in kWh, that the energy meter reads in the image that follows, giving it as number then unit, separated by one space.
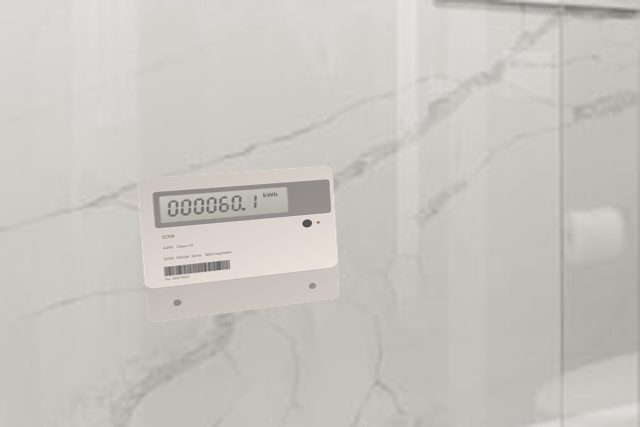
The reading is 60.1 kWh
